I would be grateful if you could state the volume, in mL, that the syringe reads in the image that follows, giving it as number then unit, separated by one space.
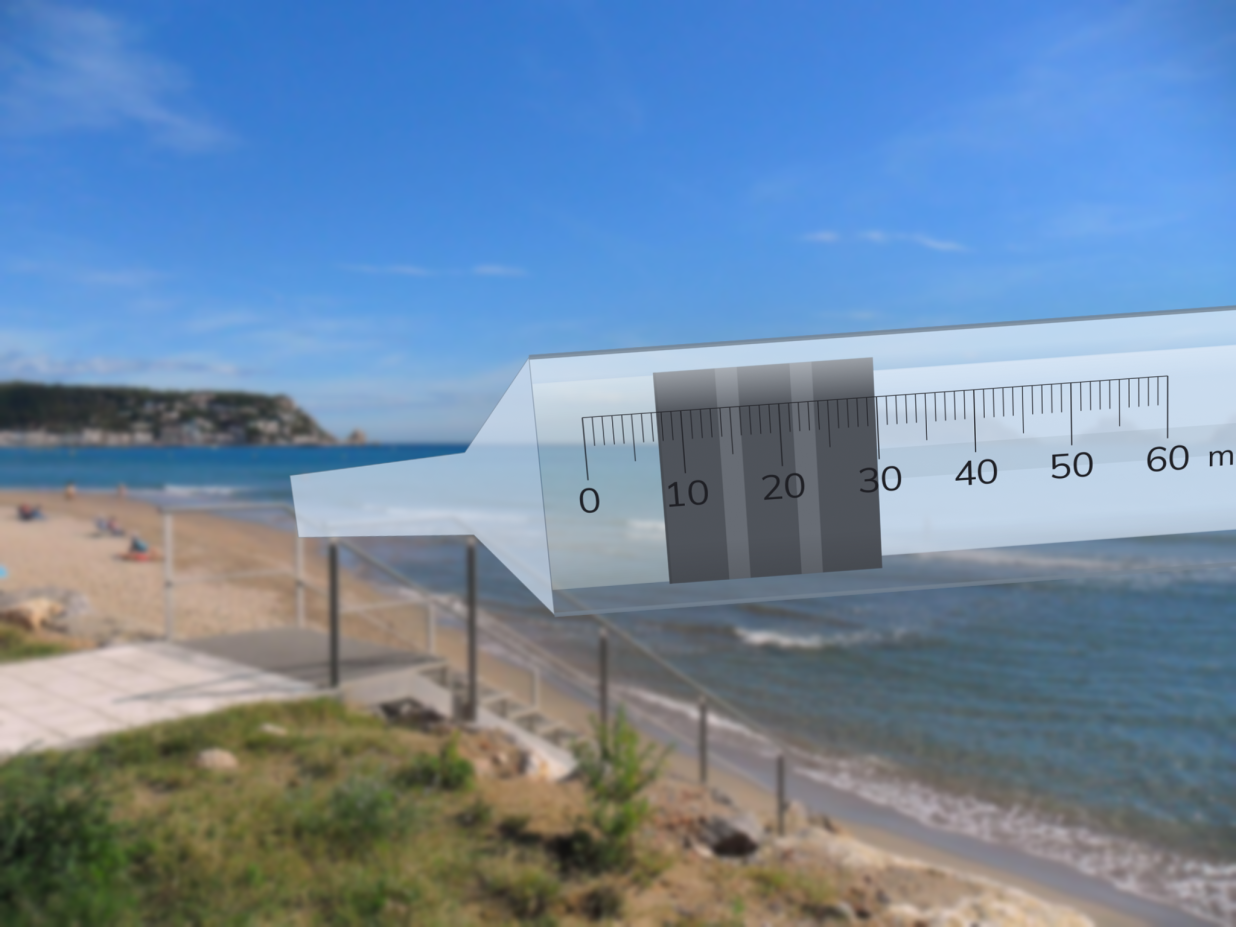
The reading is 7.5 mL
